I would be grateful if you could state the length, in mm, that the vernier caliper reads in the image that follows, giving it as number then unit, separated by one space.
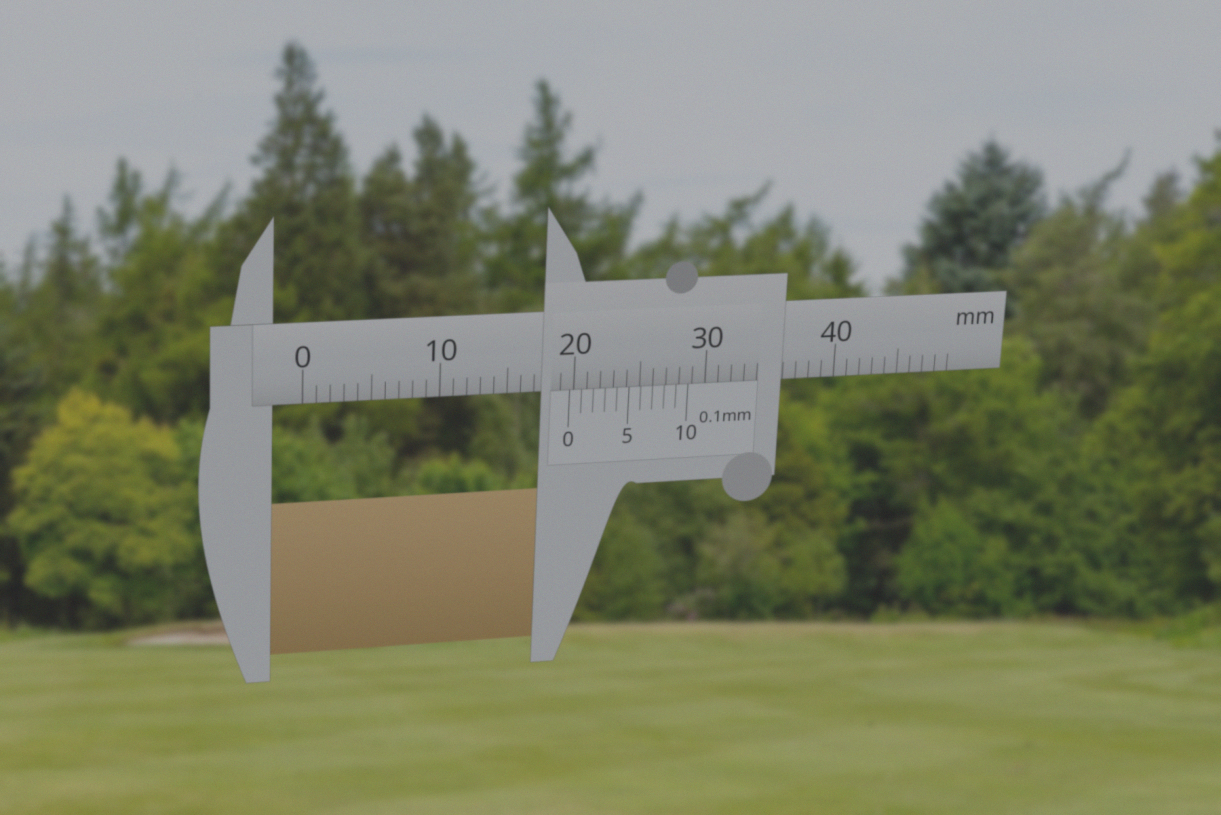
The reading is 19.7 mm
